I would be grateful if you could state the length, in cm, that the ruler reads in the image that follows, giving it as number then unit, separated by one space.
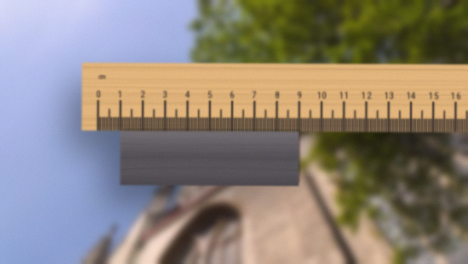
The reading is 8 cm
